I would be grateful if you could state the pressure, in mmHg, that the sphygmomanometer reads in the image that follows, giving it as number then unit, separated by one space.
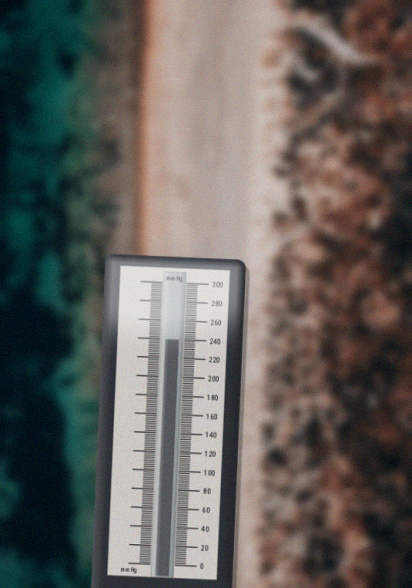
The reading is 240 mmHg
